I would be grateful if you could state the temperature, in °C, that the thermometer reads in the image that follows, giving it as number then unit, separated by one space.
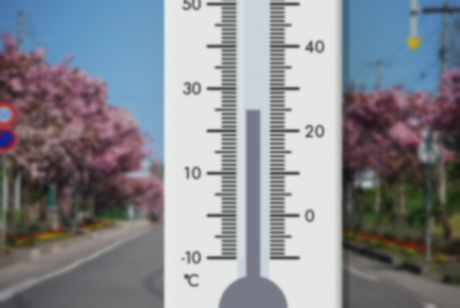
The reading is 25 °C
